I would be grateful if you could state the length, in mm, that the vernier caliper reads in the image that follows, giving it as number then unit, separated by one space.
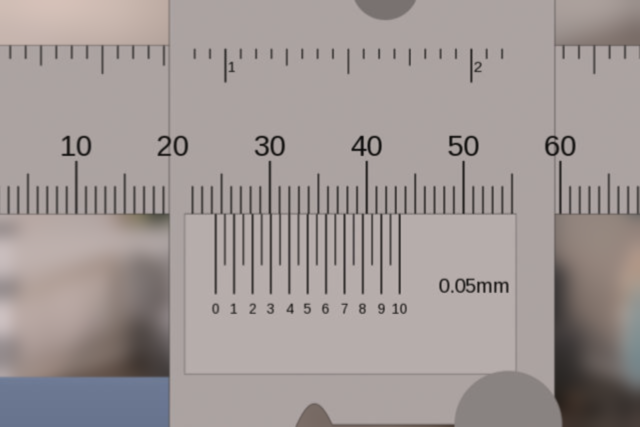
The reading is 24.4 mm
